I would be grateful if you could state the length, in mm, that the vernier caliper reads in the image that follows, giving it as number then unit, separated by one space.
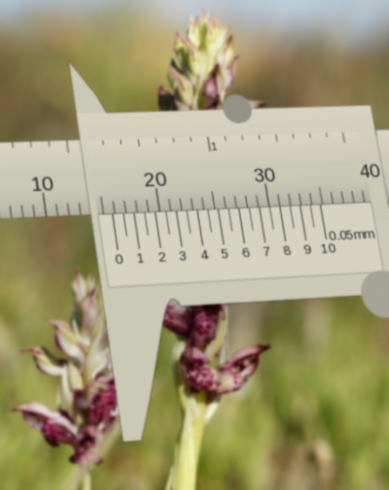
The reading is 15.8 mm
